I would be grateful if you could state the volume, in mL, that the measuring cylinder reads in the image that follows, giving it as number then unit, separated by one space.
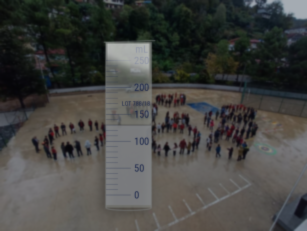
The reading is 130 mL
